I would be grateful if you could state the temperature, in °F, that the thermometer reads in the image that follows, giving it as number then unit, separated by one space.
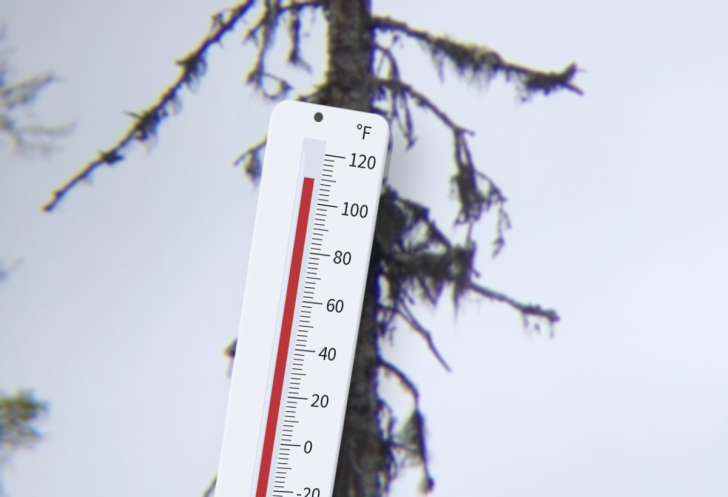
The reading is 110 °F
